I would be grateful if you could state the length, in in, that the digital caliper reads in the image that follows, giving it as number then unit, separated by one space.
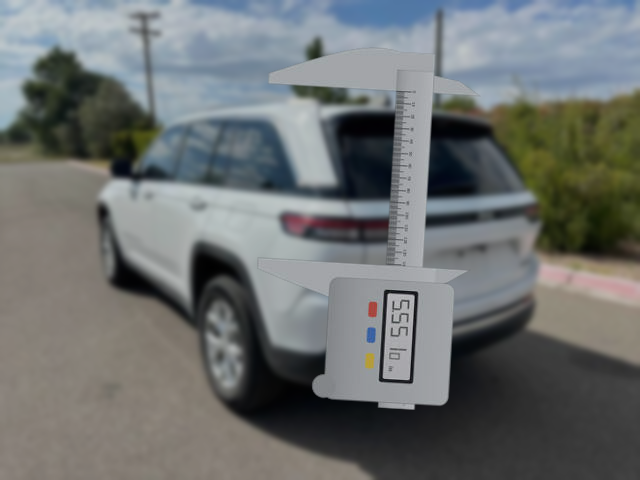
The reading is 5.5510 in
